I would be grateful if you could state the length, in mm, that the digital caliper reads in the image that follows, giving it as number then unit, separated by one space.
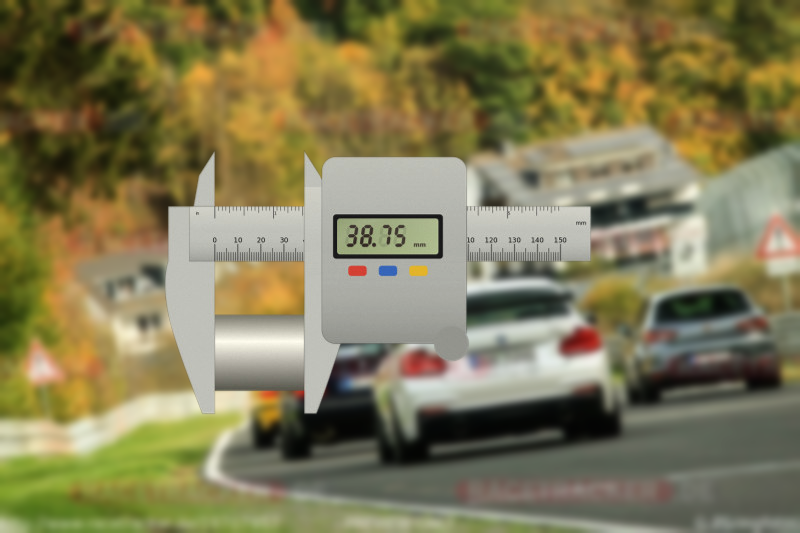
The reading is 38.75 mm
